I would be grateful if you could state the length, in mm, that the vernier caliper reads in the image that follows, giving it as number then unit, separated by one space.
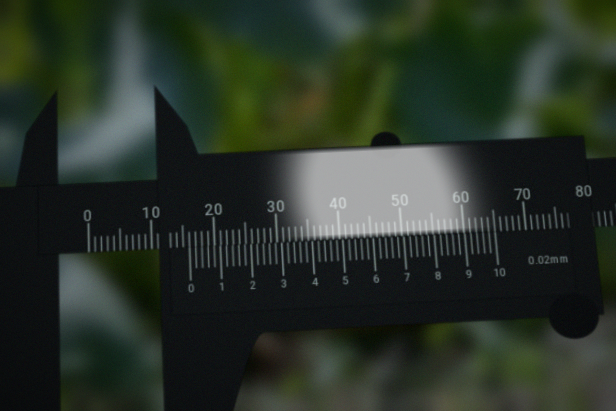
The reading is 16.0 mm
